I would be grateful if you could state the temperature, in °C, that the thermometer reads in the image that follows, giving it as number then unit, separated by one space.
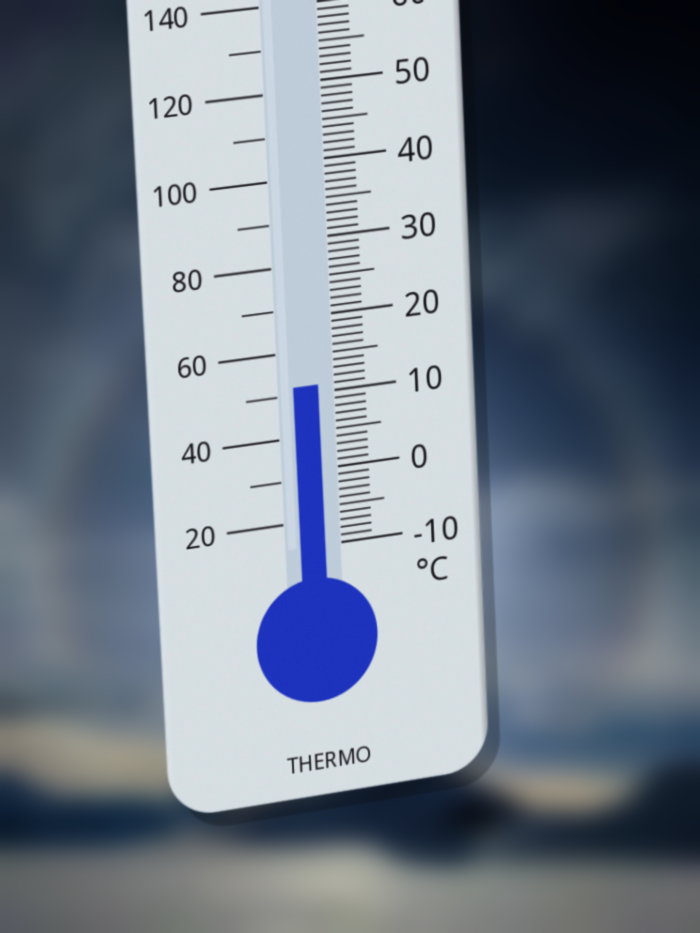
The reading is 11 °C
